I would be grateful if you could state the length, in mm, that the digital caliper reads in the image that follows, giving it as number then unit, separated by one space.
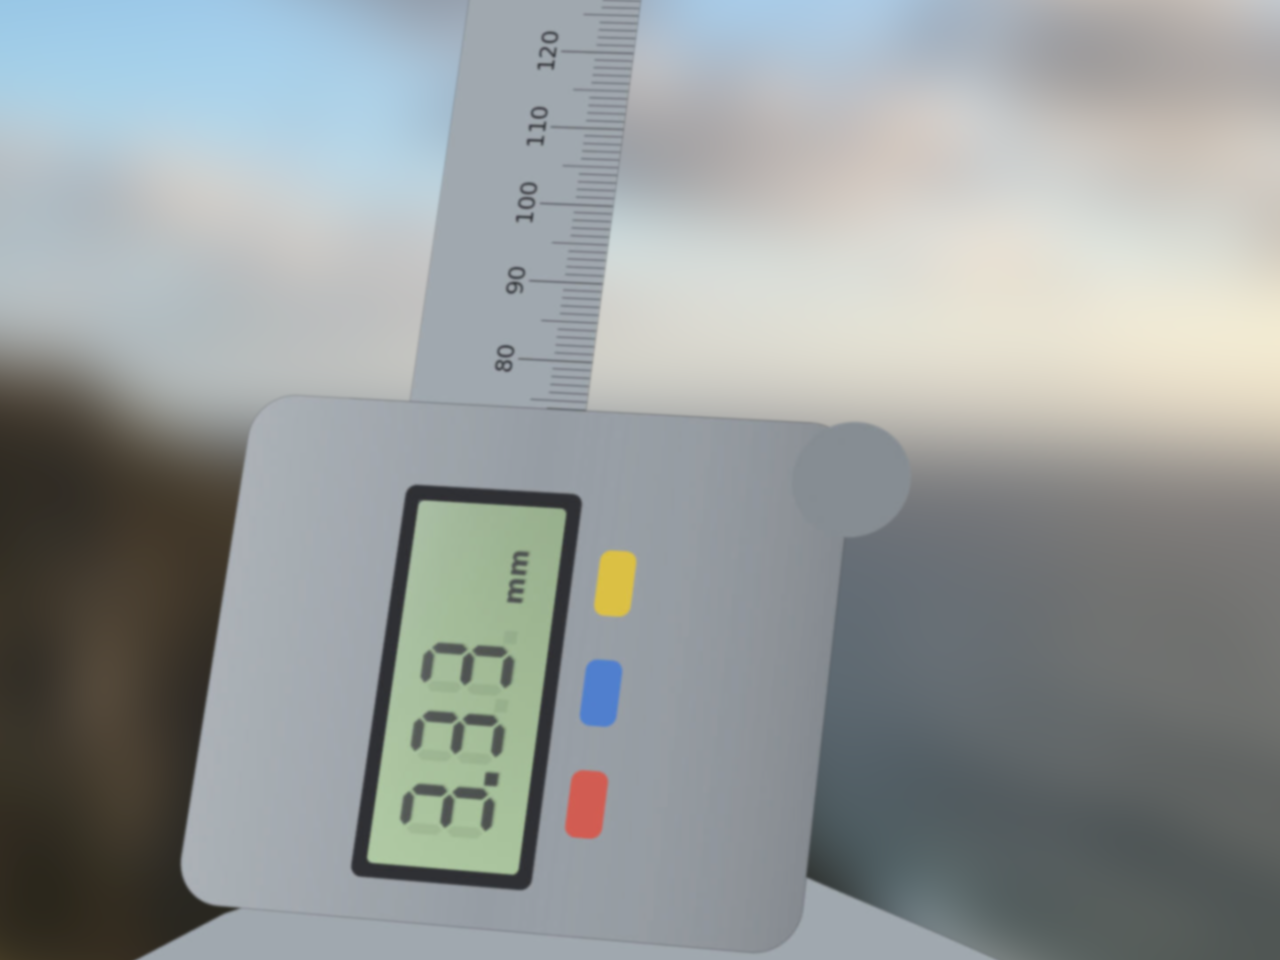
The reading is 3.33 mm
